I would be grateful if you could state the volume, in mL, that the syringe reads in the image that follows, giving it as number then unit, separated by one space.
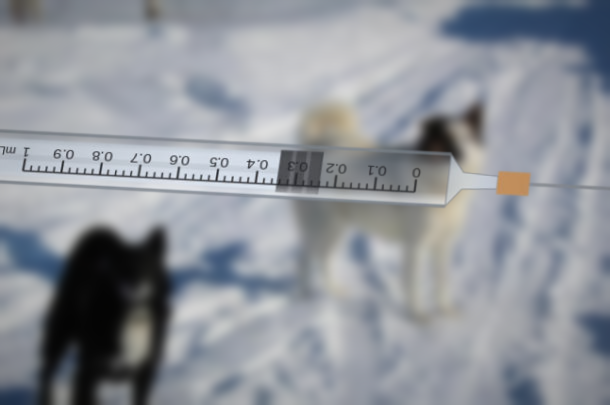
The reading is 0.24 mL
